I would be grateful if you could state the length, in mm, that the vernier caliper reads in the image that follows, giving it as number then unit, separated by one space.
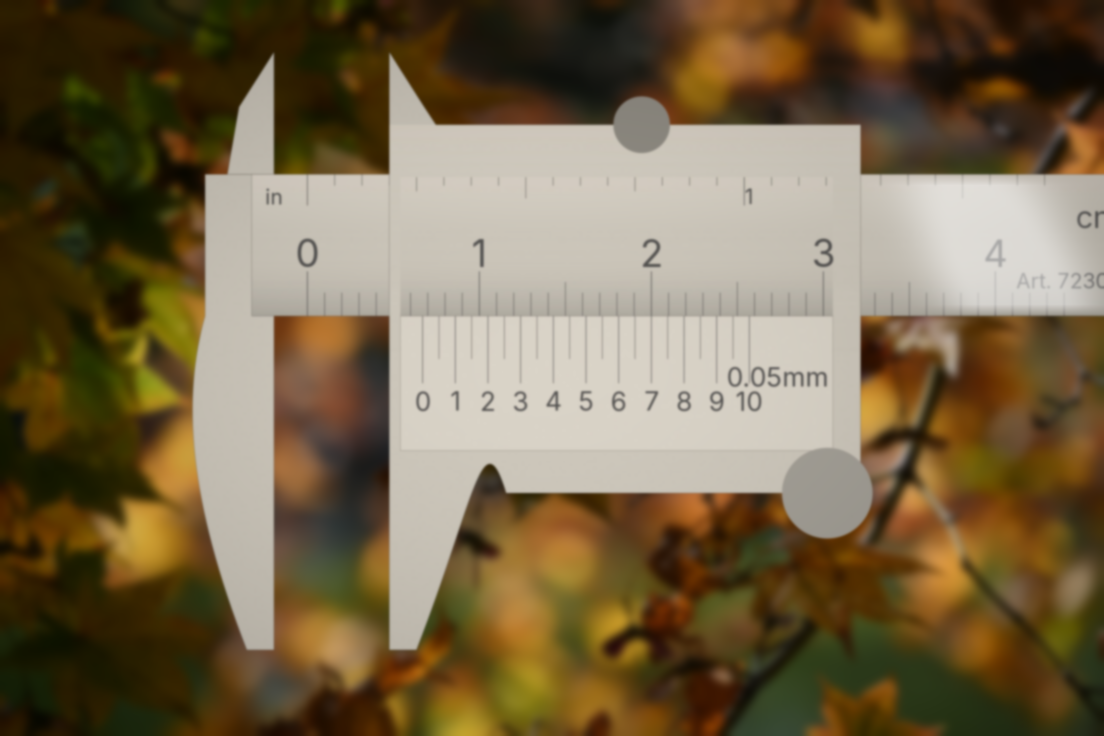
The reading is 6.7 mm
